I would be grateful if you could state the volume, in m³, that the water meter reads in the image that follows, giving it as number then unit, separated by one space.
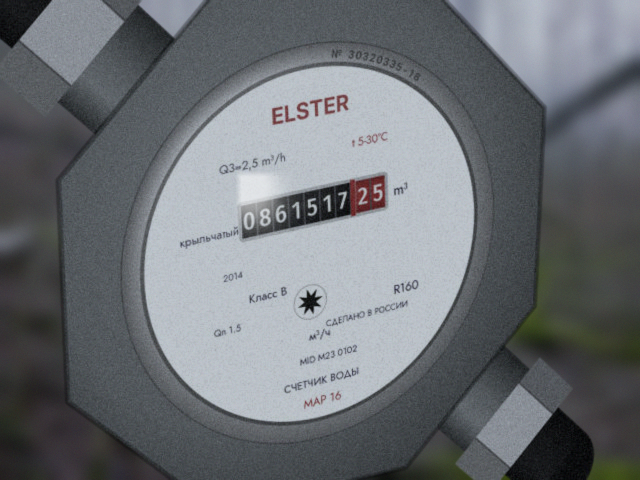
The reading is 861517.25 m³
